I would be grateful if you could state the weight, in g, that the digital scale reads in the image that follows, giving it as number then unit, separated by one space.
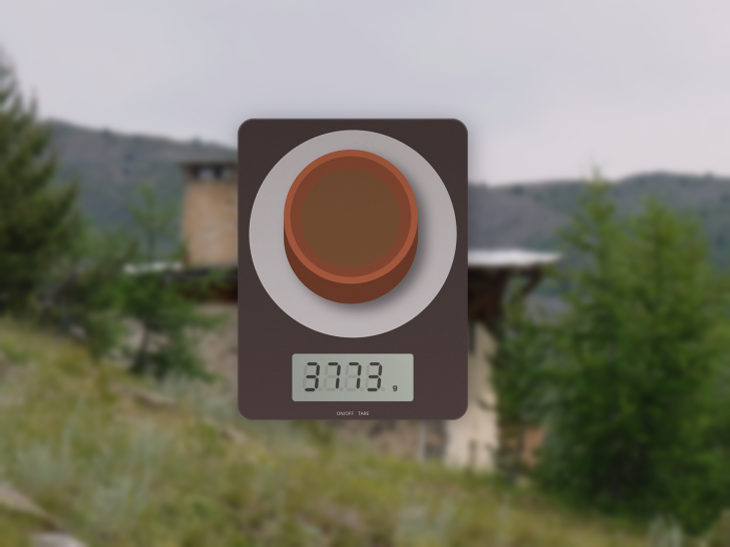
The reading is 3773 g
